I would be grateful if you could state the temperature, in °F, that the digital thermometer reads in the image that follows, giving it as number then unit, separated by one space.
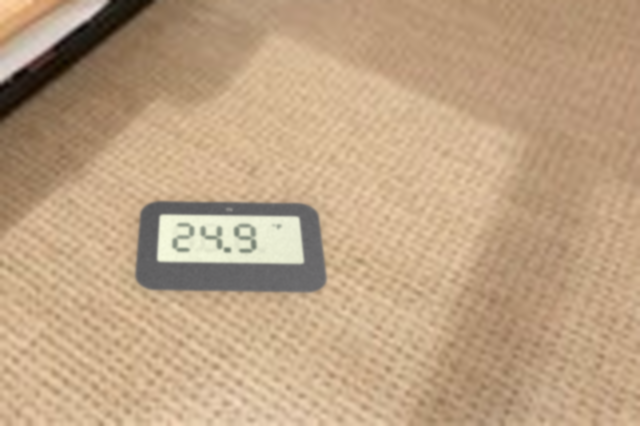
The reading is 24.9 °F
